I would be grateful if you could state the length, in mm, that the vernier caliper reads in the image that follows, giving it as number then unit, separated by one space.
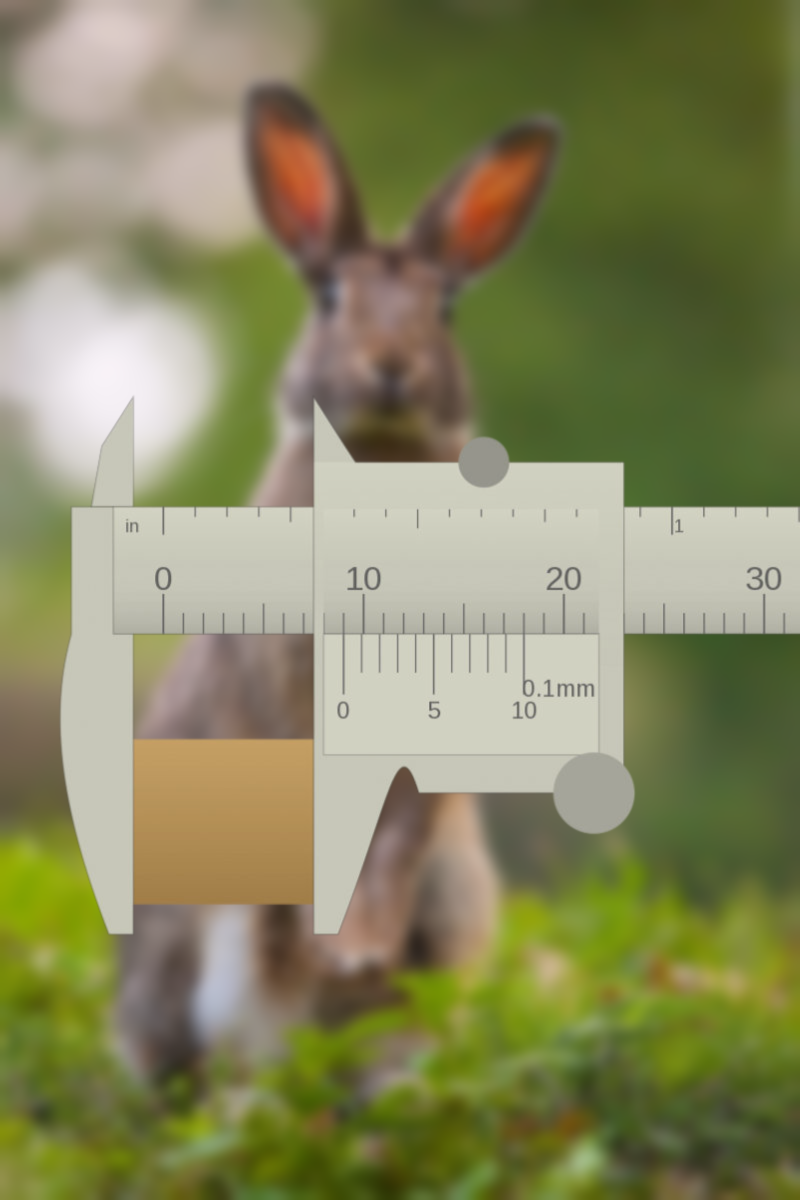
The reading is 9.0 mm
